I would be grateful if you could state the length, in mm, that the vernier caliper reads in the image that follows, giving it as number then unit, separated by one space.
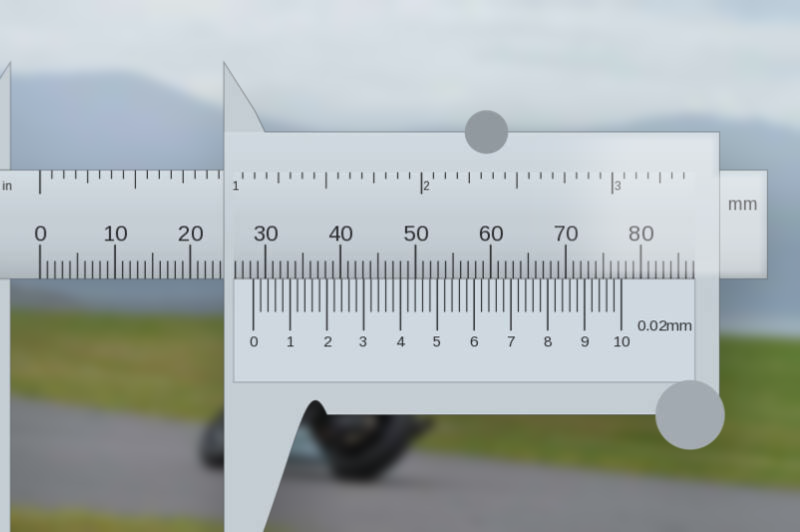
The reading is 28.4 mm
